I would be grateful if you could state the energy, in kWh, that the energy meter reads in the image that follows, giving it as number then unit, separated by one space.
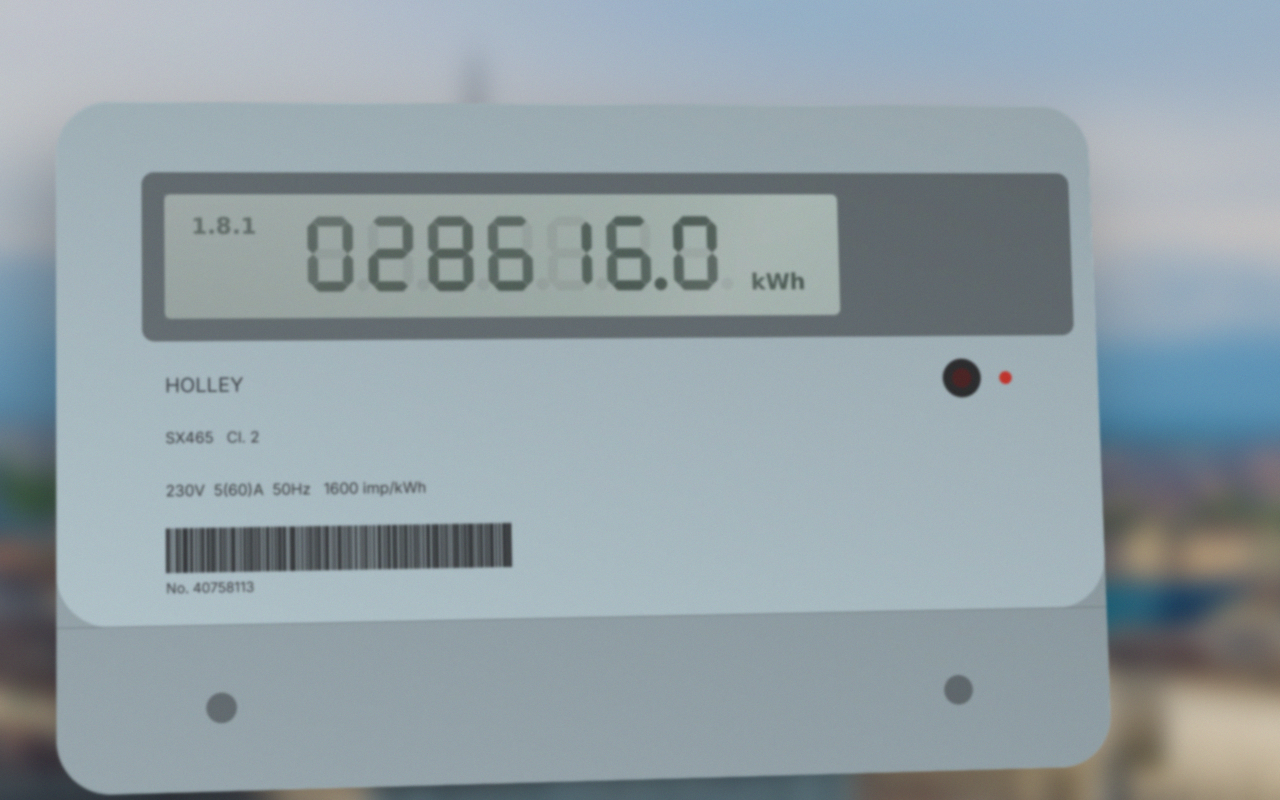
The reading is 28616.0 kWh
